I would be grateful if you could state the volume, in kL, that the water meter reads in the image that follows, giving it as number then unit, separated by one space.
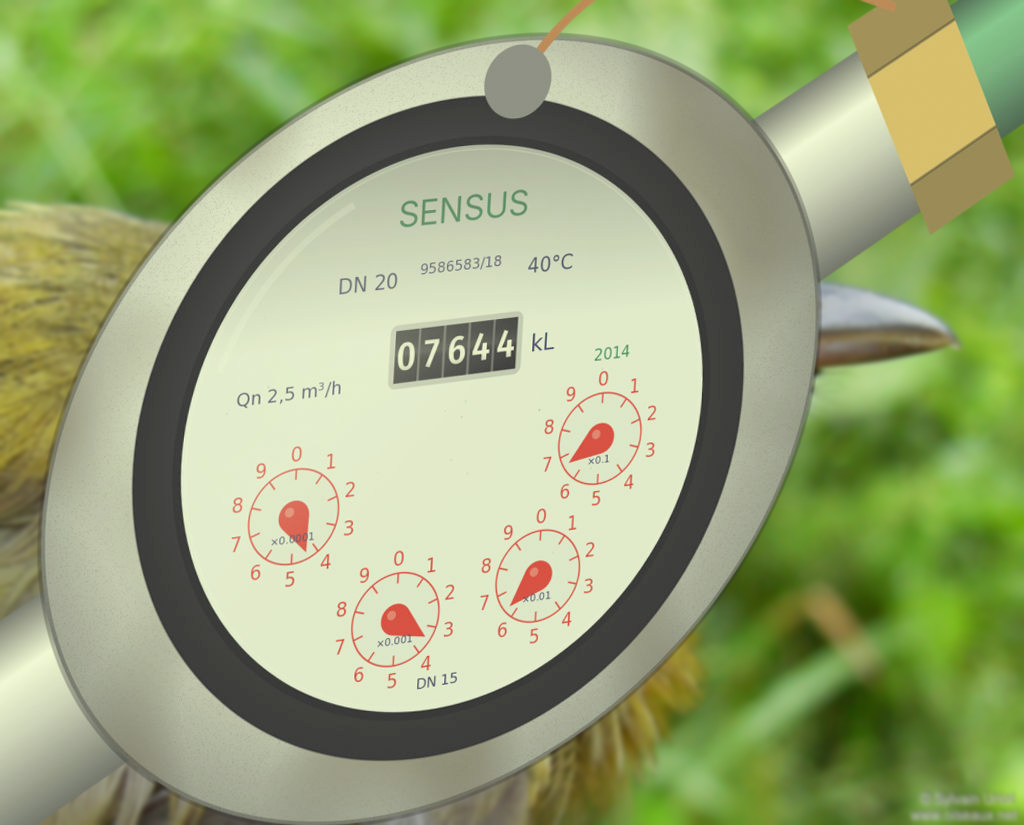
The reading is 7644.6634 kL
